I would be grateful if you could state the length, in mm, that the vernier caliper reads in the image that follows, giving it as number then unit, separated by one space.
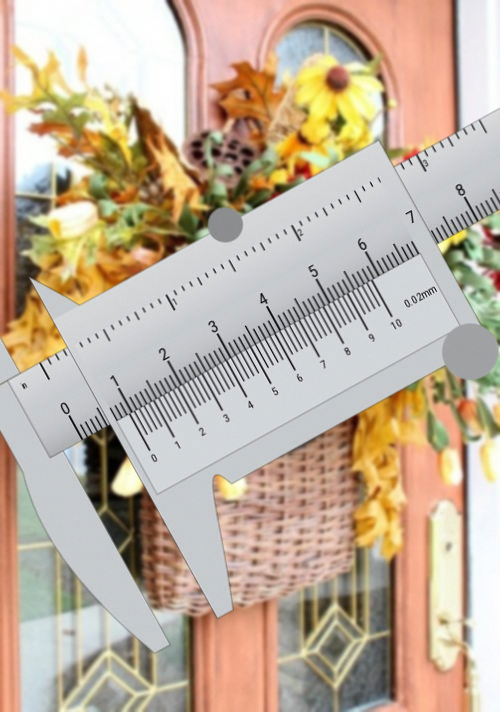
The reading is 9.5 mm
